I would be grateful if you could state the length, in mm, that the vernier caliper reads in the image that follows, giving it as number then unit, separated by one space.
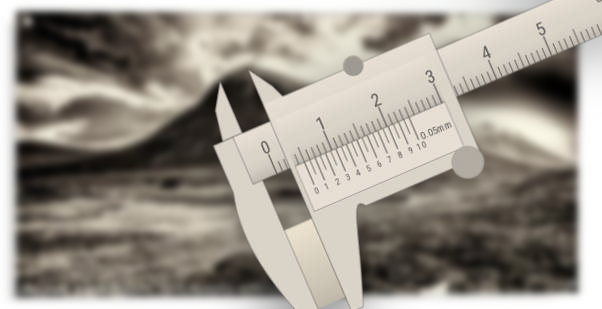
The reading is 5.0 mm
